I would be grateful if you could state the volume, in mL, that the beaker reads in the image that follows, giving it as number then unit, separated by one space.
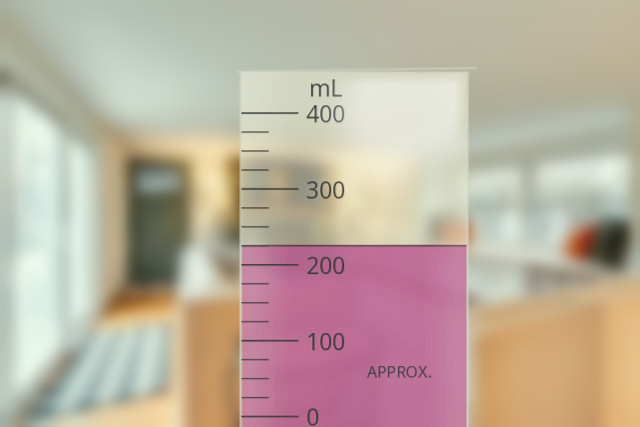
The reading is 225 mL
